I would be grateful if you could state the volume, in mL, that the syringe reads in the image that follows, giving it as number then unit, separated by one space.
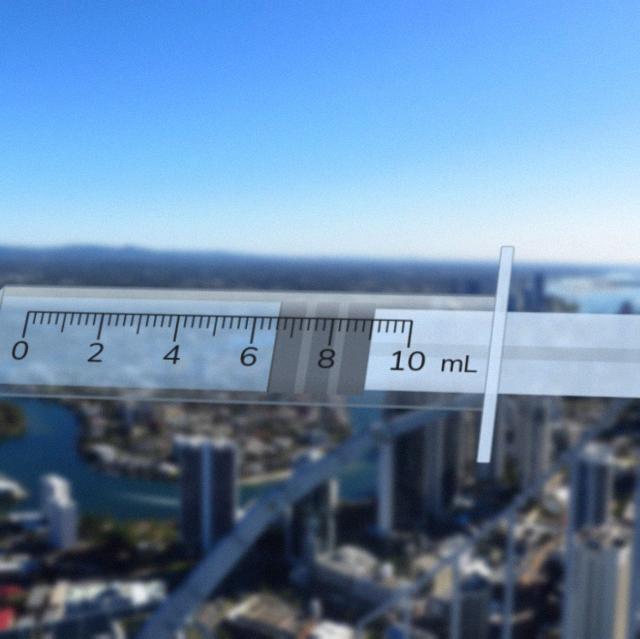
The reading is 6.6 mL
